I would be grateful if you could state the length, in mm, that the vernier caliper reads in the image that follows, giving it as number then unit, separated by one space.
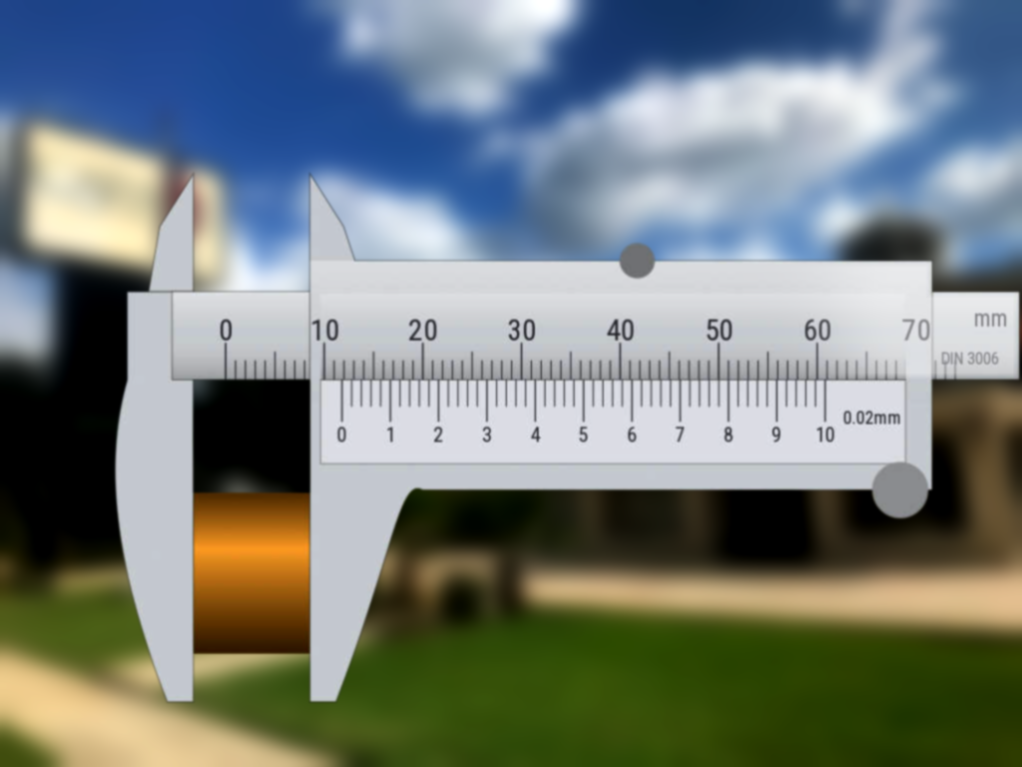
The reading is 11.8 mm
